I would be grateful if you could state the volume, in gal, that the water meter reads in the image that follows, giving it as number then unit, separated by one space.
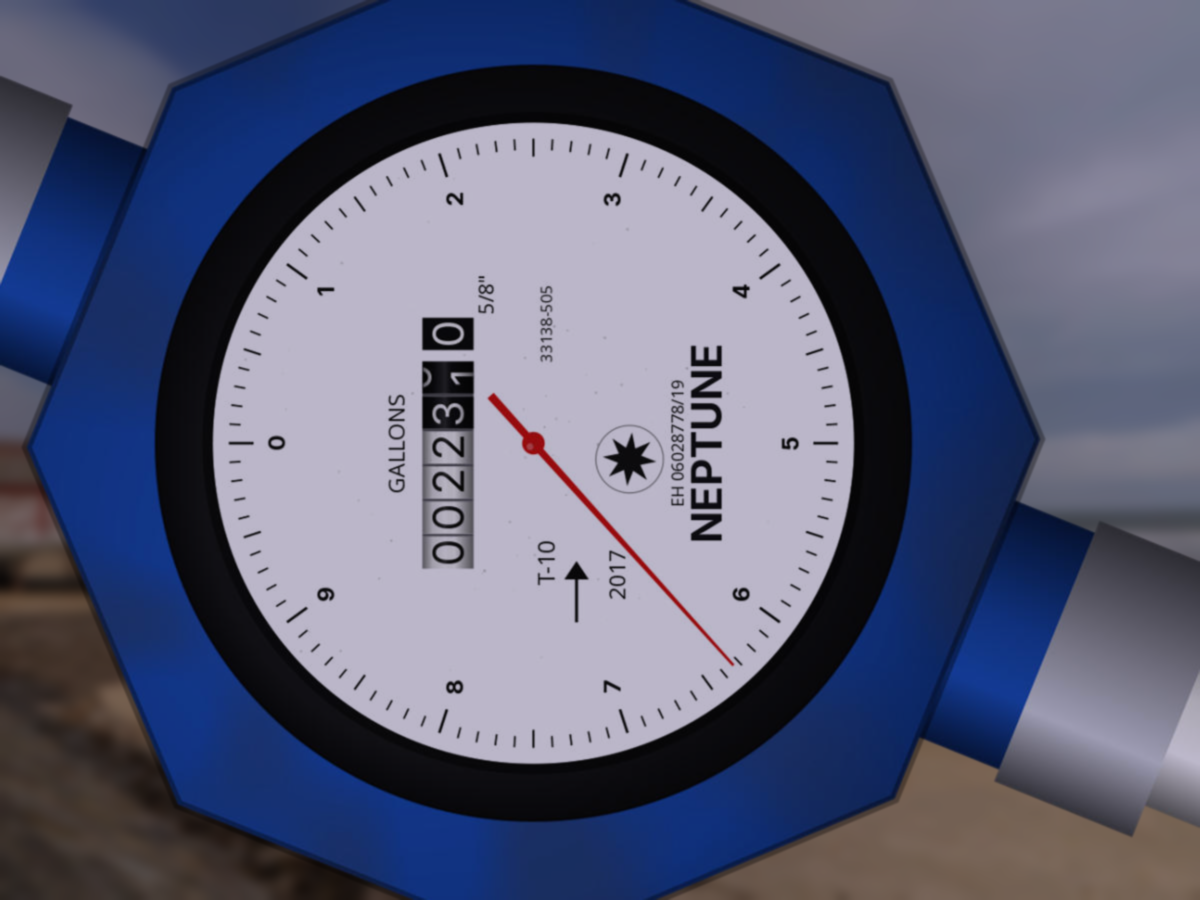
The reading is 22306.3 gal
